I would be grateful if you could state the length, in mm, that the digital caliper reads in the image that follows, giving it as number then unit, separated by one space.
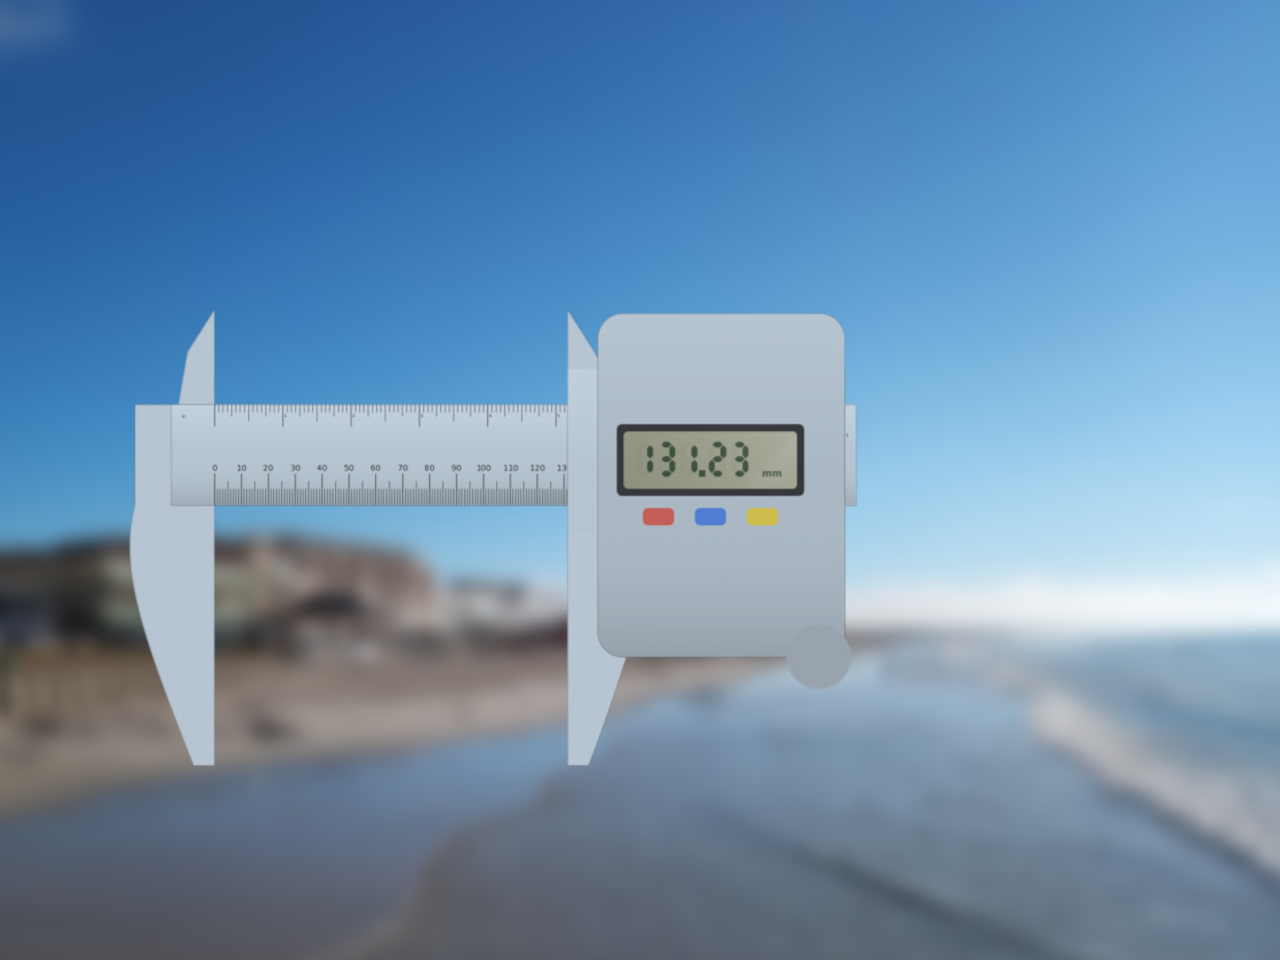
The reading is 131.23 mm
